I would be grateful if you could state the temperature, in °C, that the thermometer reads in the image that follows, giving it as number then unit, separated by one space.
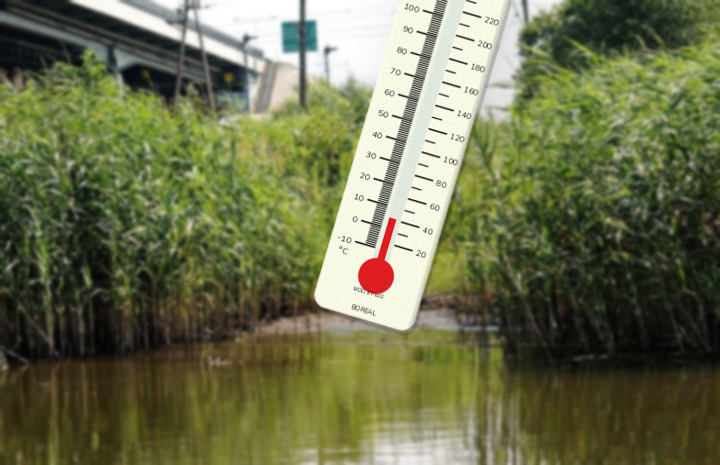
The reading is 5 °C
